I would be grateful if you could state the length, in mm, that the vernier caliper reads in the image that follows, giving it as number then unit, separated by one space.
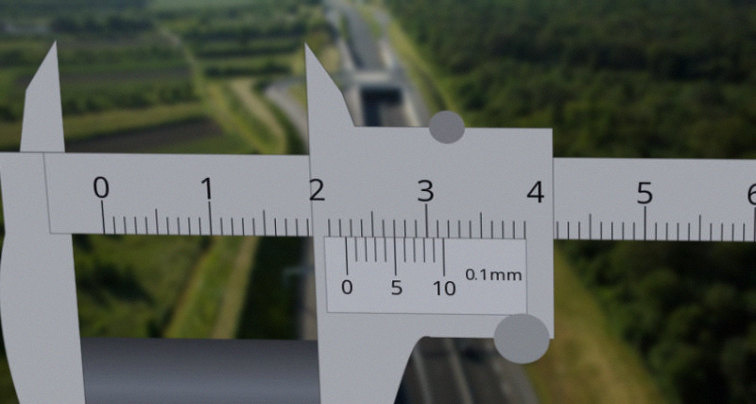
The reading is 22.5 mm
